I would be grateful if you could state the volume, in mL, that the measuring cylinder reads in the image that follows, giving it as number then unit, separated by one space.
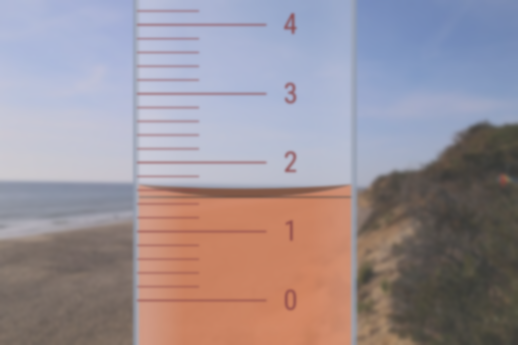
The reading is 1.5 mL
